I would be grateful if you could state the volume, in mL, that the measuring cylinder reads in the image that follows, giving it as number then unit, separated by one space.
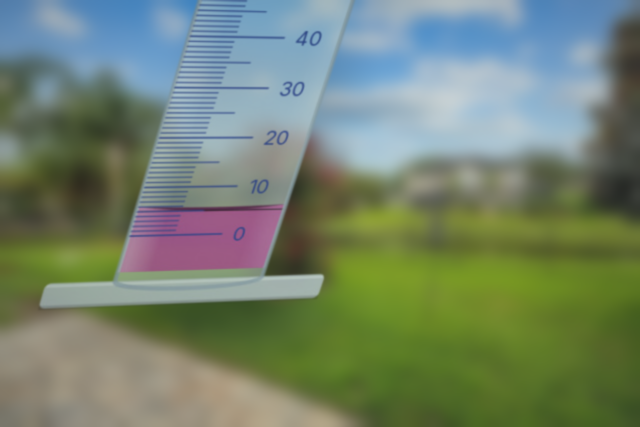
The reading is 5 mL
